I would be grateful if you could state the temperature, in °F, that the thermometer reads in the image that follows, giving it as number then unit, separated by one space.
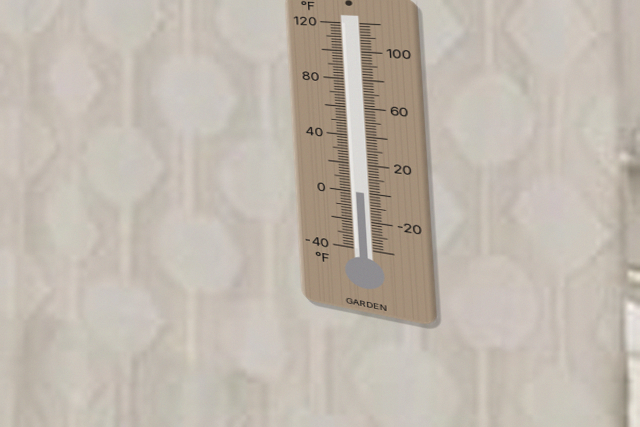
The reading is 0 °F
